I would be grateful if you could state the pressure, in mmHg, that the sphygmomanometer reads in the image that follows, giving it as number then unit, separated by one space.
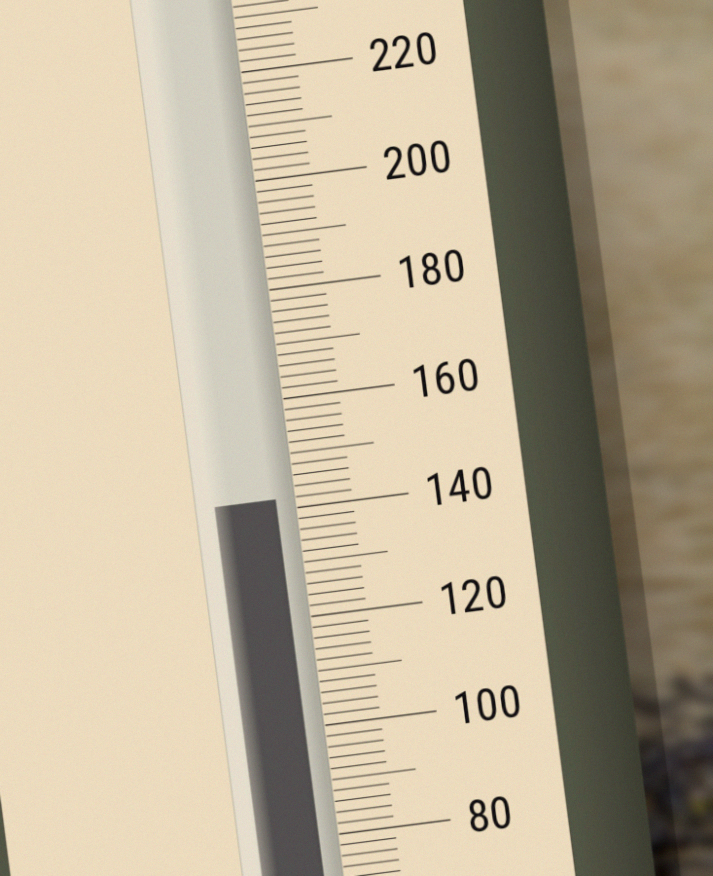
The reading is 142 mmHg
